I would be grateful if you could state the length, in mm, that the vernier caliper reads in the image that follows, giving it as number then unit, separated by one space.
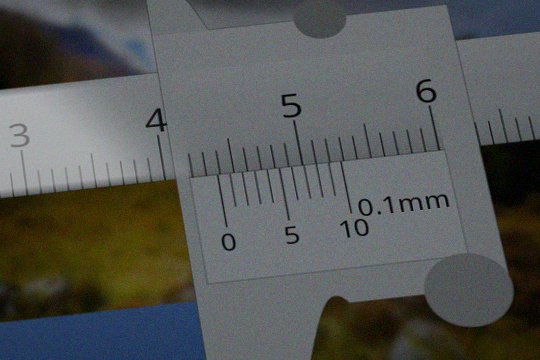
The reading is 43.8 mm
